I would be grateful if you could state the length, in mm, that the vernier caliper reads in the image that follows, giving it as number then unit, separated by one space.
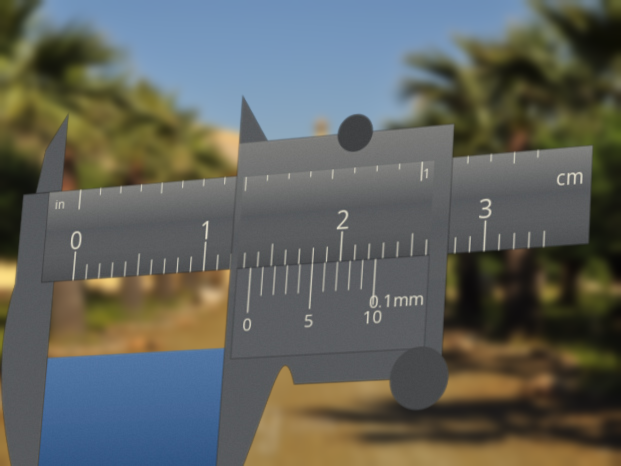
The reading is 13.5 mm
